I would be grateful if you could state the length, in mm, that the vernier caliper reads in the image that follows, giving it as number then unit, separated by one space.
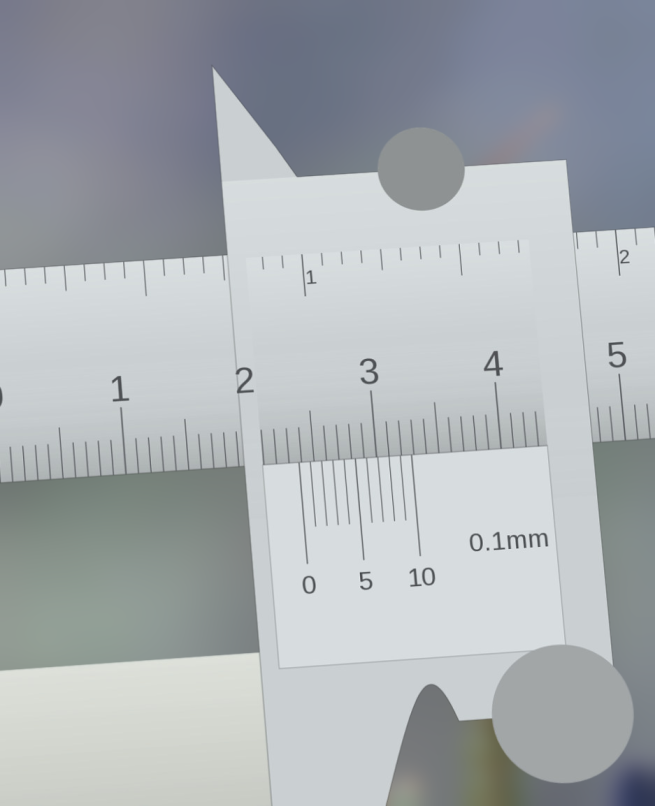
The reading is 23.8 mm
